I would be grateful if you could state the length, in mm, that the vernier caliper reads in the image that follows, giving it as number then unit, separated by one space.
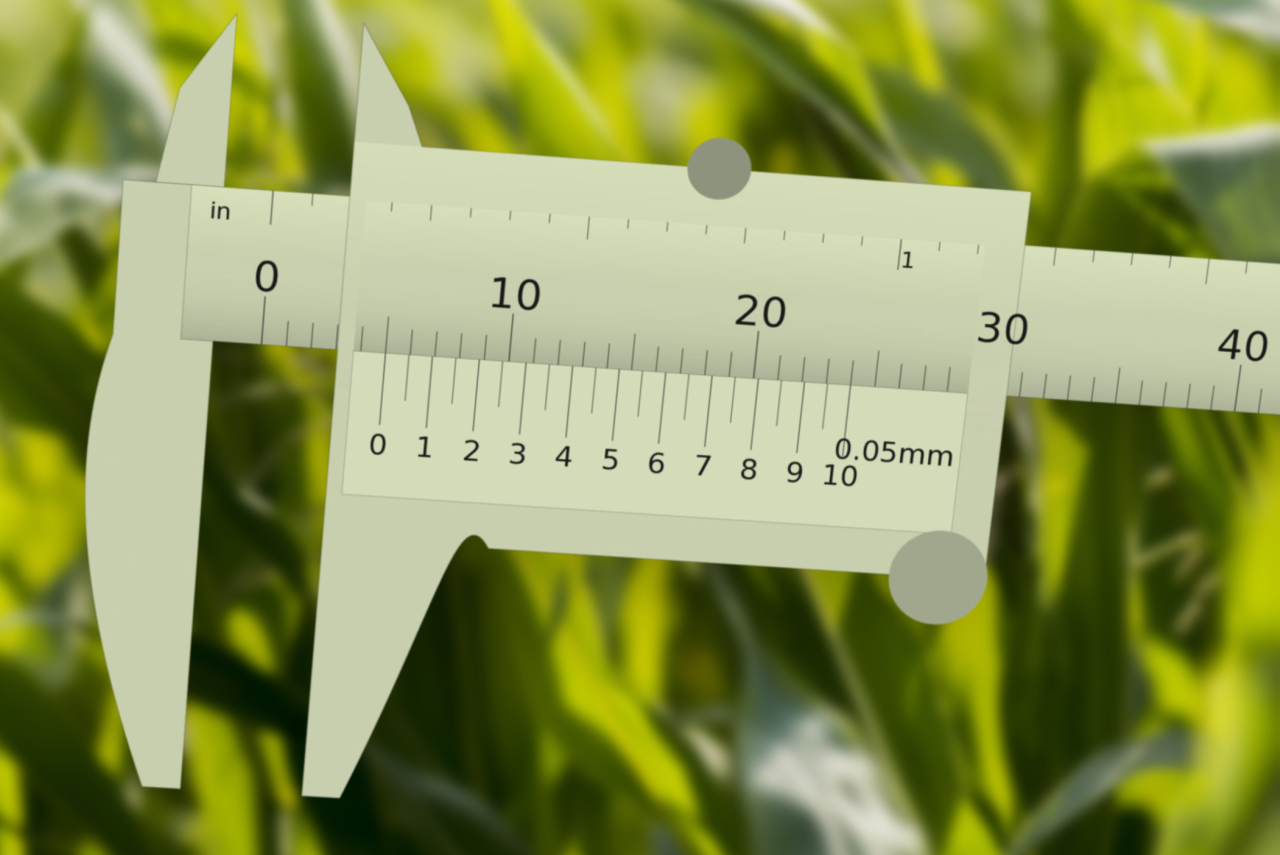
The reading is 5.0 mm
